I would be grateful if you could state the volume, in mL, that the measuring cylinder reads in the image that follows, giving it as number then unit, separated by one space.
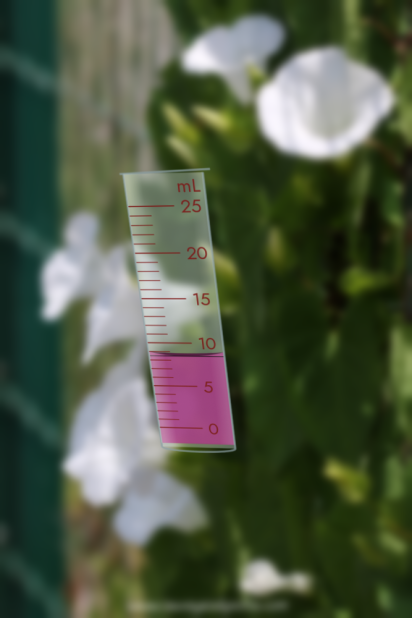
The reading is 8.5 mL
